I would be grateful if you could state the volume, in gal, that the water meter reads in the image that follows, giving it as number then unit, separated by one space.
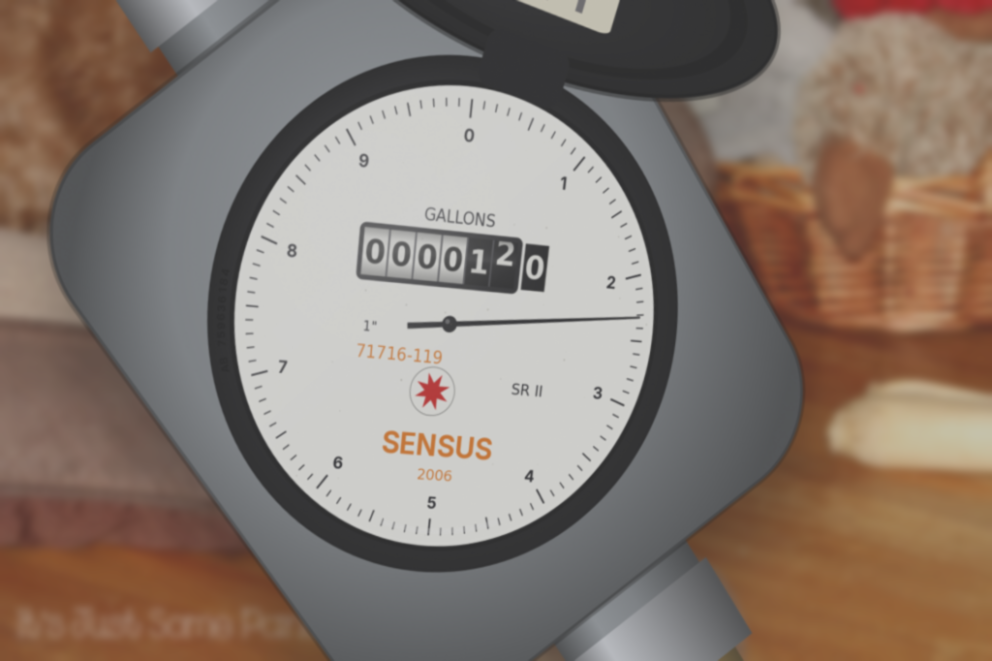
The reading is 122.3 gal
